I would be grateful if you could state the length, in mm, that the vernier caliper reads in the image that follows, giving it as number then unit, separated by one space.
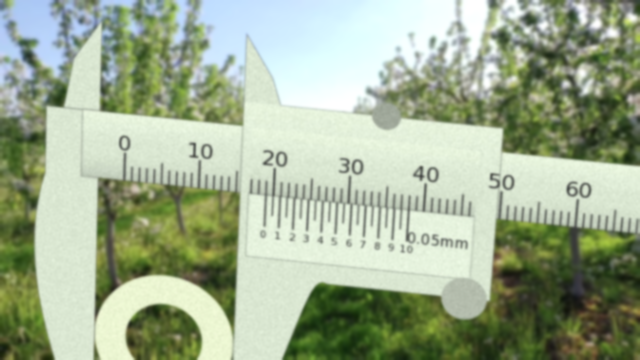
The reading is 19.0 mm
